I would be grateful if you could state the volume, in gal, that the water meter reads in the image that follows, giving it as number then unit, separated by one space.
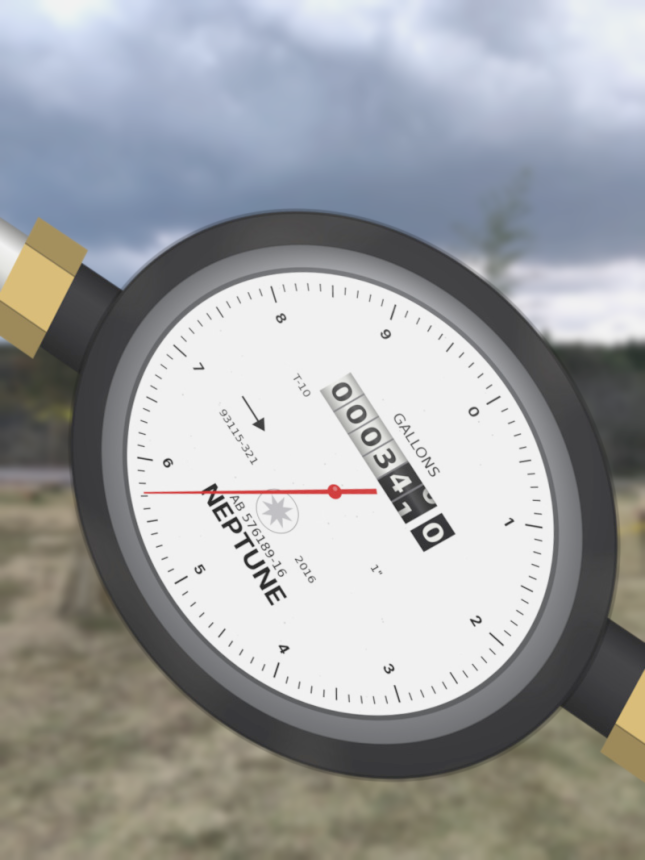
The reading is 3405.7 gal
